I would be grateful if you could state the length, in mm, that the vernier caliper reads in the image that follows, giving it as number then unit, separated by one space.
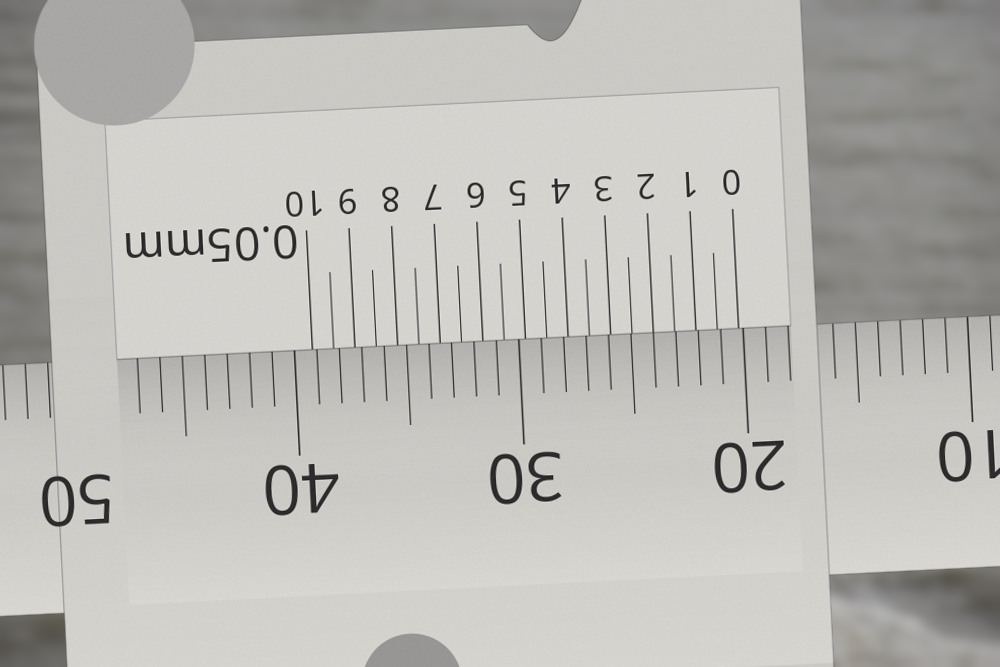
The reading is 20.2 mm
